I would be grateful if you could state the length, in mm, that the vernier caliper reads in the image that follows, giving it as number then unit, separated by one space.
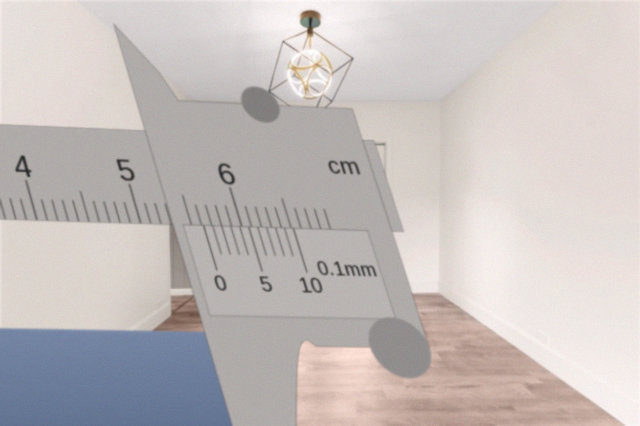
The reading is 56.2 mm
